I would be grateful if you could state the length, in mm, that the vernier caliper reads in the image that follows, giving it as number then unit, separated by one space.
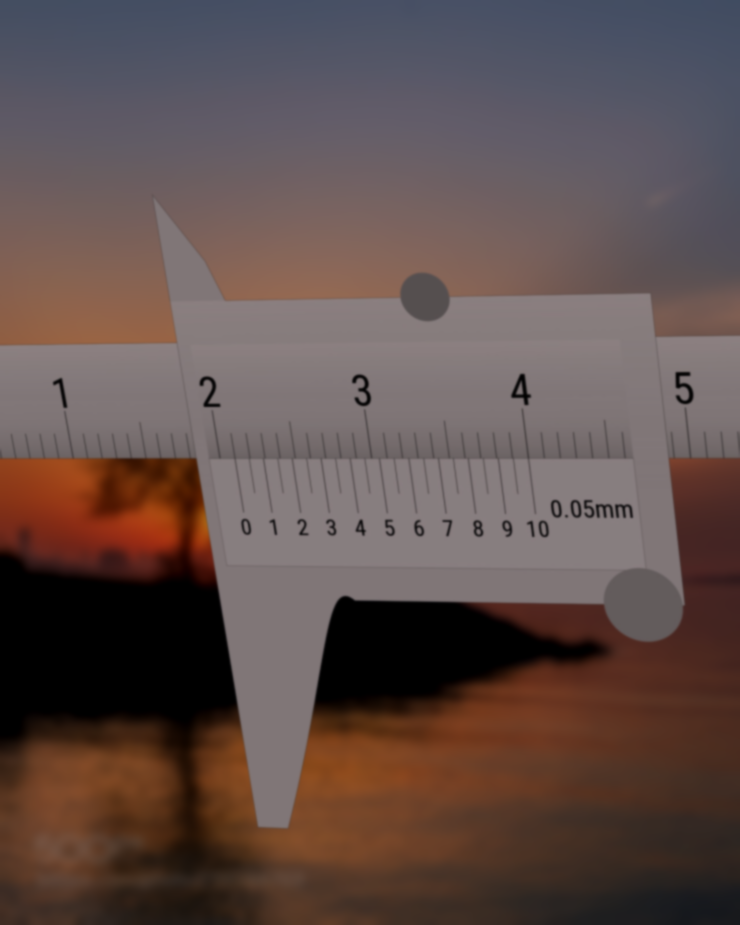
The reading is 21.0 mm
